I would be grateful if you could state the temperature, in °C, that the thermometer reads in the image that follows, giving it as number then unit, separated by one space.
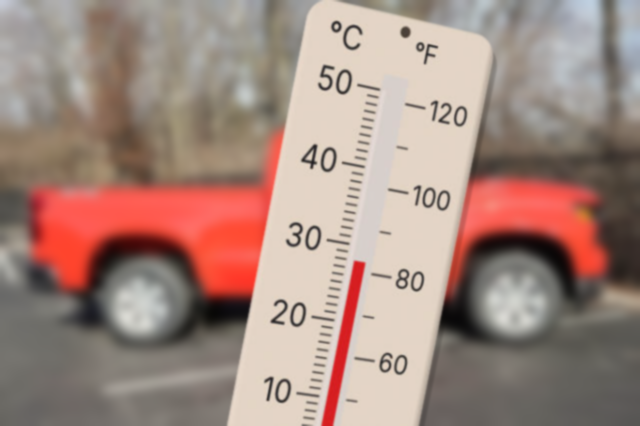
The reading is 28 °C
